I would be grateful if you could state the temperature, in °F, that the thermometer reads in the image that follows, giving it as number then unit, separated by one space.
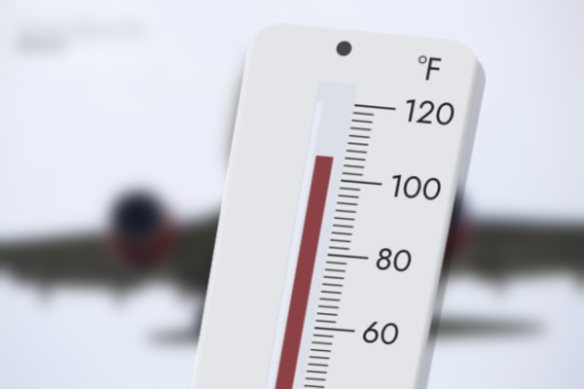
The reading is 106 °F
